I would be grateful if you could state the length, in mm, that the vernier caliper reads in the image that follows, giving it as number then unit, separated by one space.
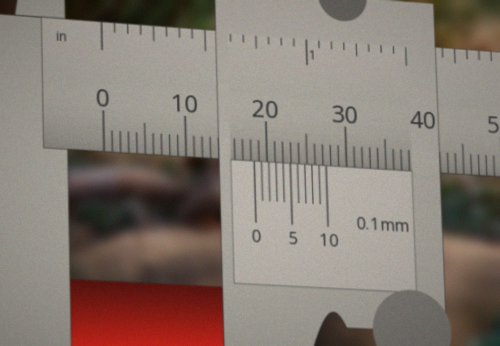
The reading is 18.4 mm
